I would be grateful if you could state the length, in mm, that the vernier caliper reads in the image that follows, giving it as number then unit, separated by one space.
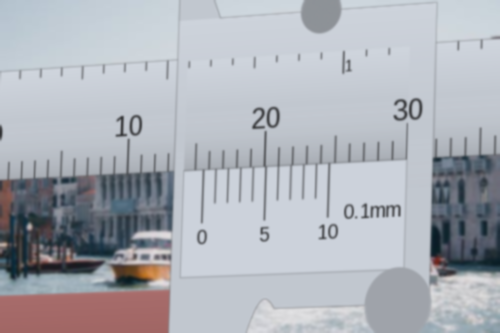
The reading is 15.6 mm
